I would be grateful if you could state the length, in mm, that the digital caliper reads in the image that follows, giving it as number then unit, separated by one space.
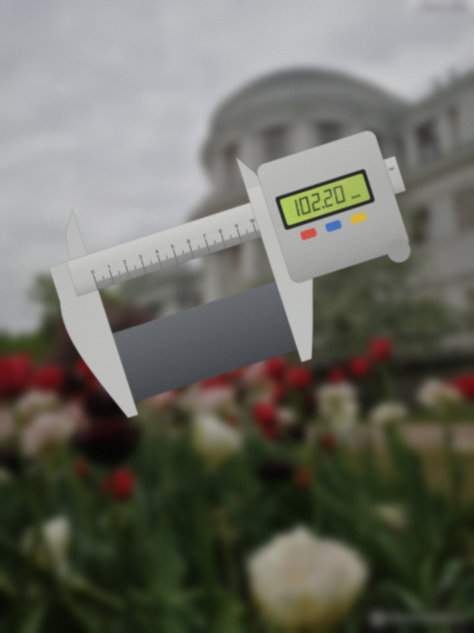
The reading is 102.20 mm
